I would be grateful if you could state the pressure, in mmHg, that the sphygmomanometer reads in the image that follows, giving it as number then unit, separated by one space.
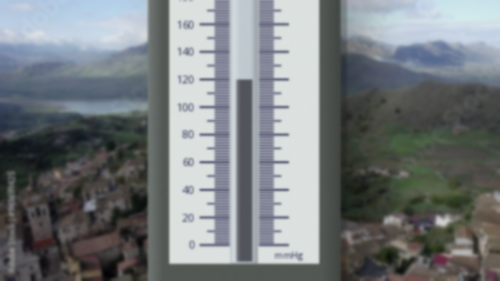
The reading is 120 mmHg
